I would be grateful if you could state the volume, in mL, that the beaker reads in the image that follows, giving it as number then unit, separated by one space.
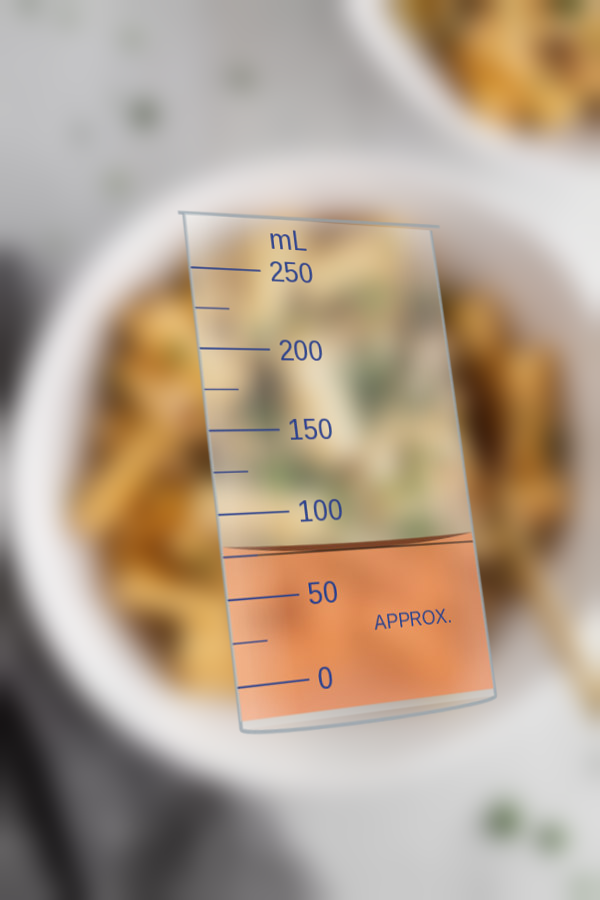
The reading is 75 mL
